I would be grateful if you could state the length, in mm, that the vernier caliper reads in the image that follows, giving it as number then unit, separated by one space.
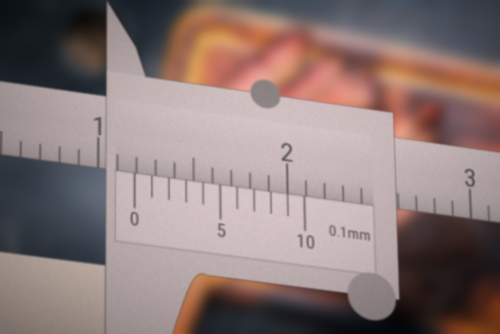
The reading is 11.9 mm
